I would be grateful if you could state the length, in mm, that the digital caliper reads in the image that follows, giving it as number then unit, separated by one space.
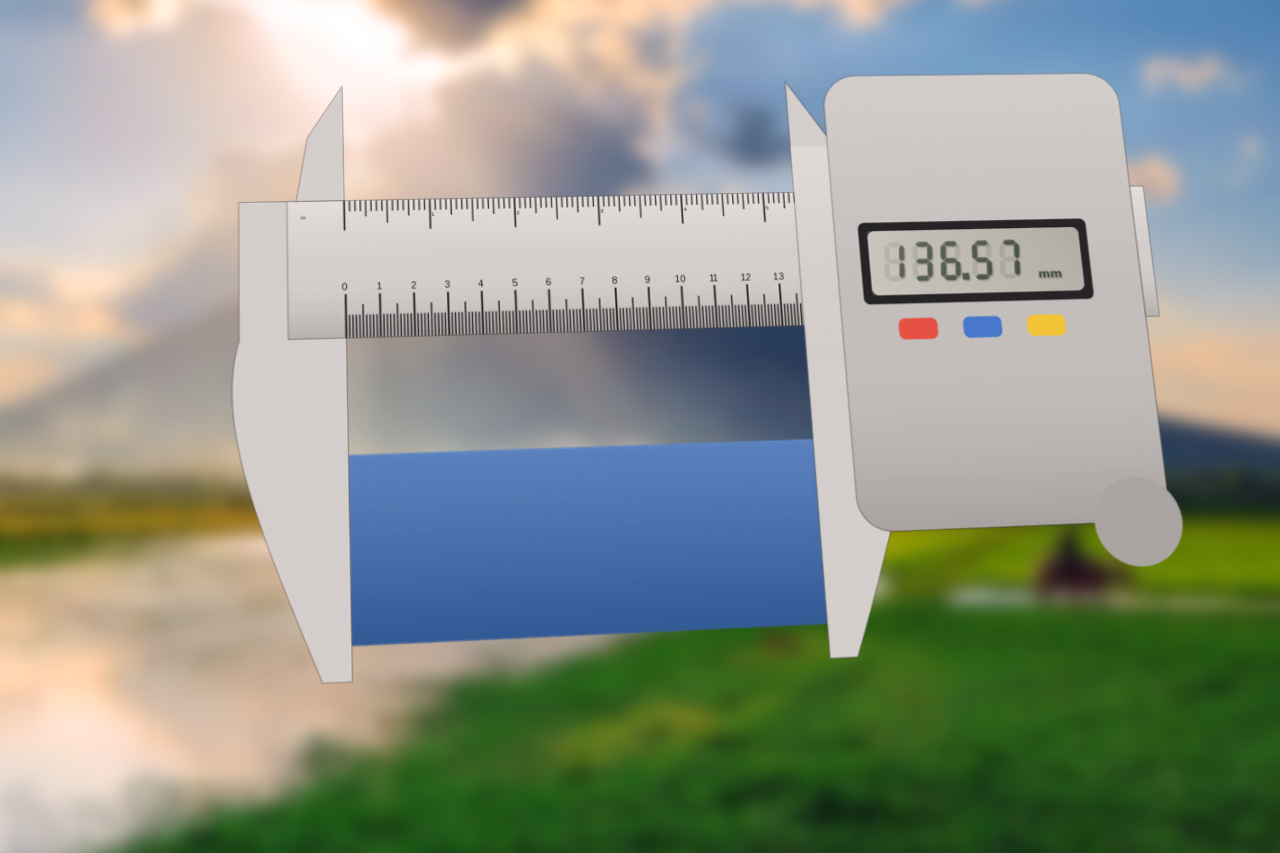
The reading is 136.57 mm
